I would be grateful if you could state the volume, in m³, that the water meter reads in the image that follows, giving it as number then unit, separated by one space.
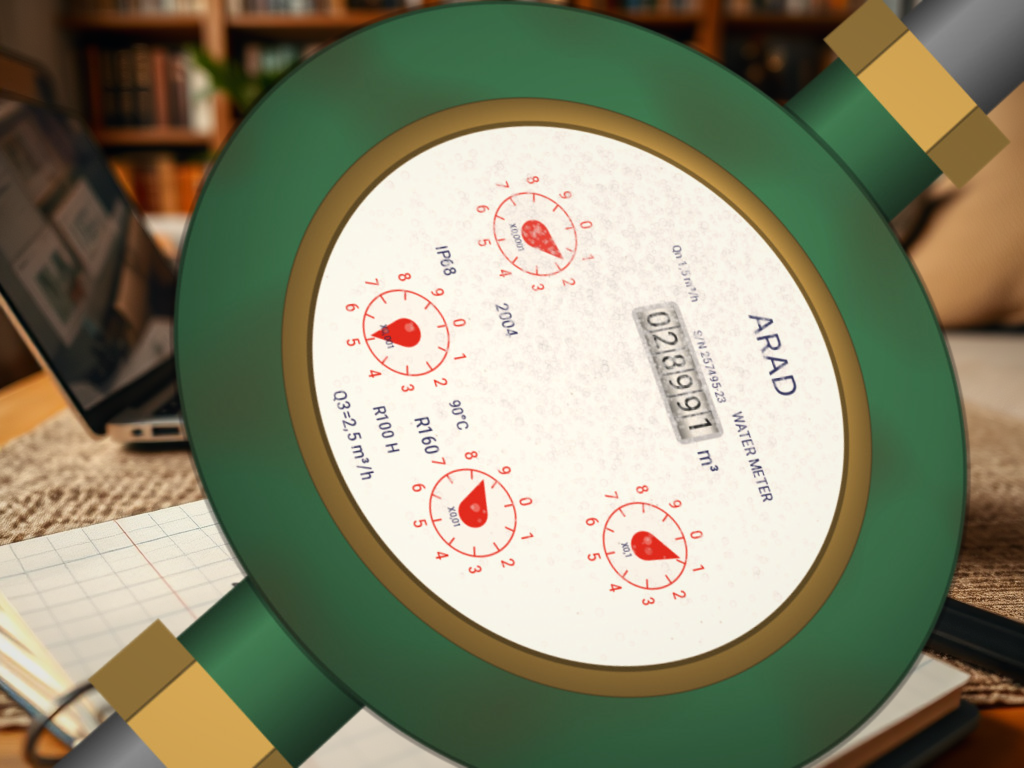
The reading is 28991.0851 m³
